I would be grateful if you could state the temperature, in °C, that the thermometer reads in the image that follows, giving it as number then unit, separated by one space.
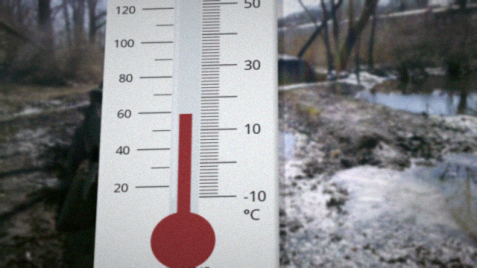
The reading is 15 °C
